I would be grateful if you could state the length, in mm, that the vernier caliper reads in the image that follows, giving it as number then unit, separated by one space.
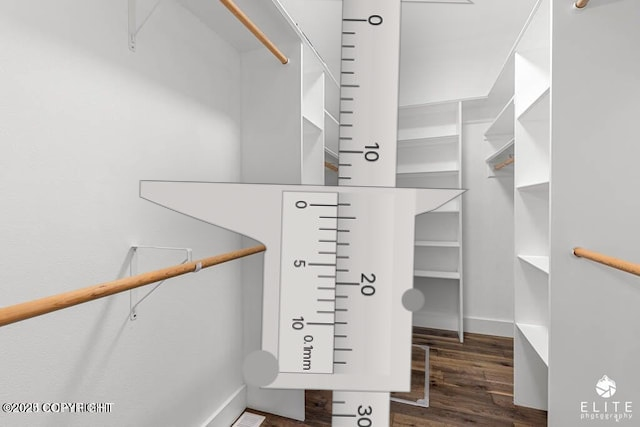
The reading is 14.1 mm
